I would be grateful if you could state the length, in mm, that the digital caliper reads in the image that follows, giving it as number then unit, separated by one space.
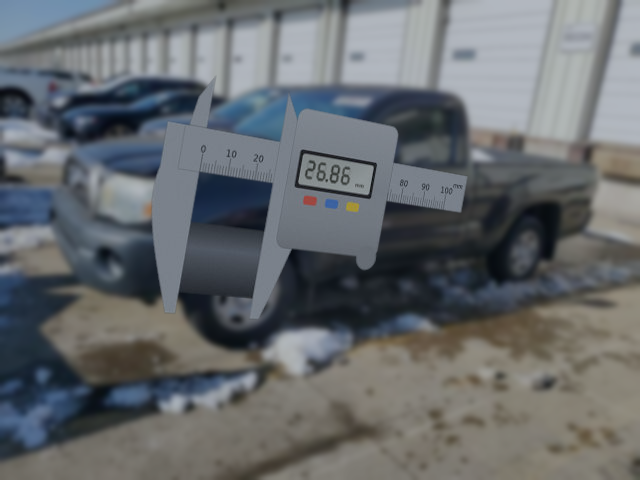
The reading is 26.86 mm
